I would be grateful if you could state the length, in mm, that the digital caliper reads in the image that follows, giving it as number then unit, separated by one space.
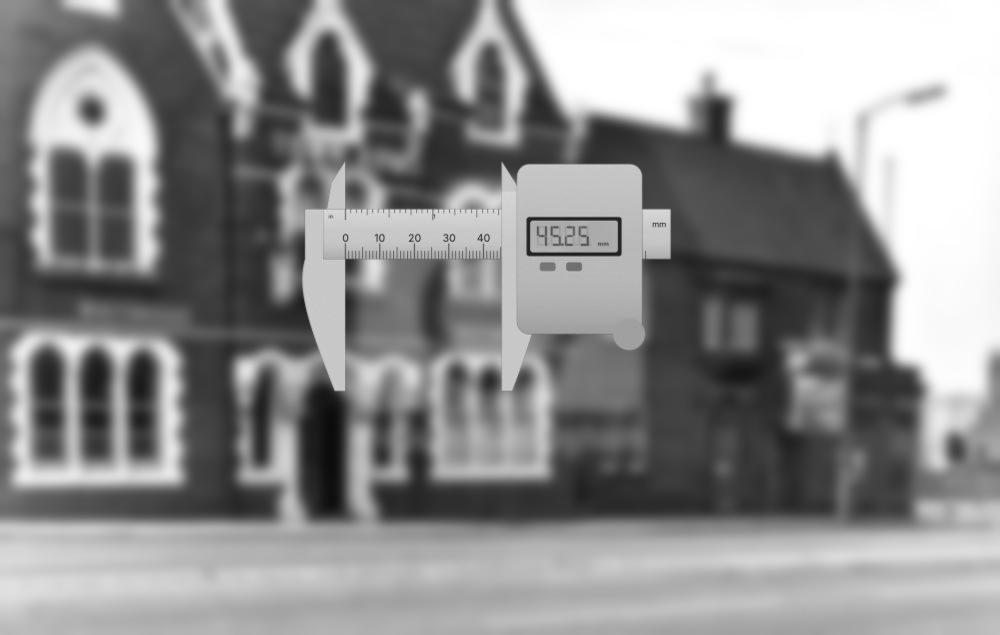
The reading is 45.25 mm
